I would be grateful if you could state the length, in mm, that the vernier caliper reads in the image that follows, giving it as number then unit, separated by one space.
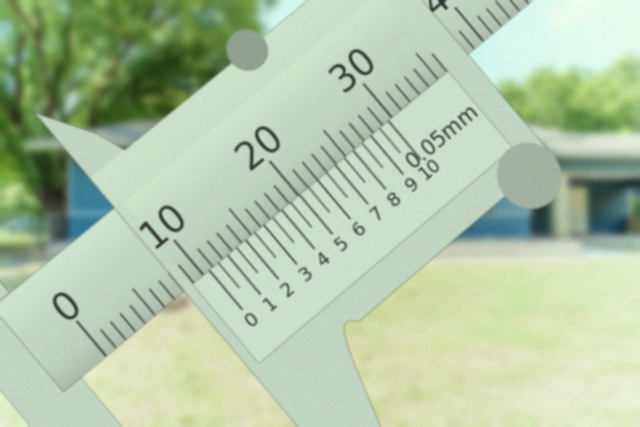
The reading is 10.6 mm
